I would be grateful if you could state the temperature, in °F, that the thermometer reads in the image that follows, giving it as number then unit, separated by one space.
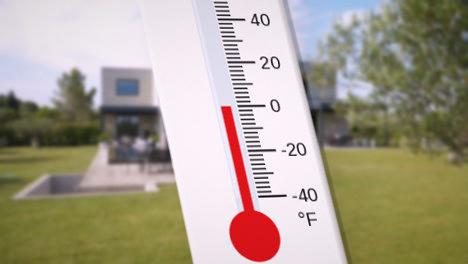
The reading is 0 °F
